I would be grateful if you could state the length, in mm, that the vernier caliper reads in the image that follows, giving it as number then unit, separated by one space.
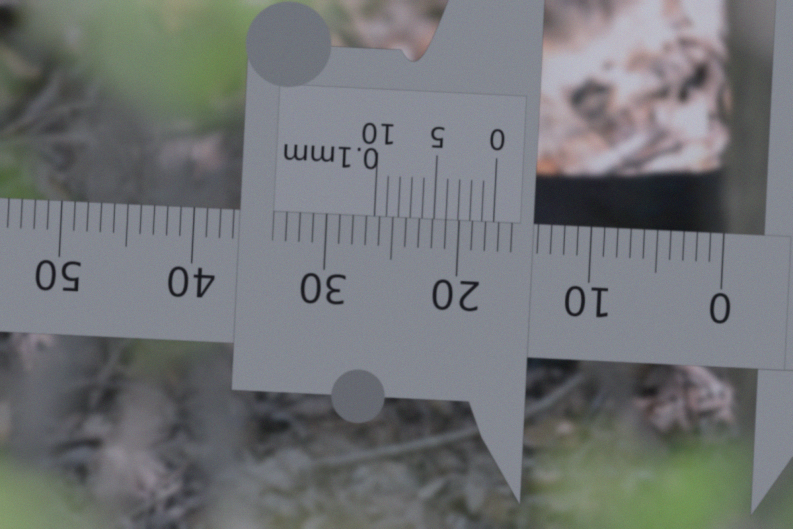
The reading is 17.4 mm
